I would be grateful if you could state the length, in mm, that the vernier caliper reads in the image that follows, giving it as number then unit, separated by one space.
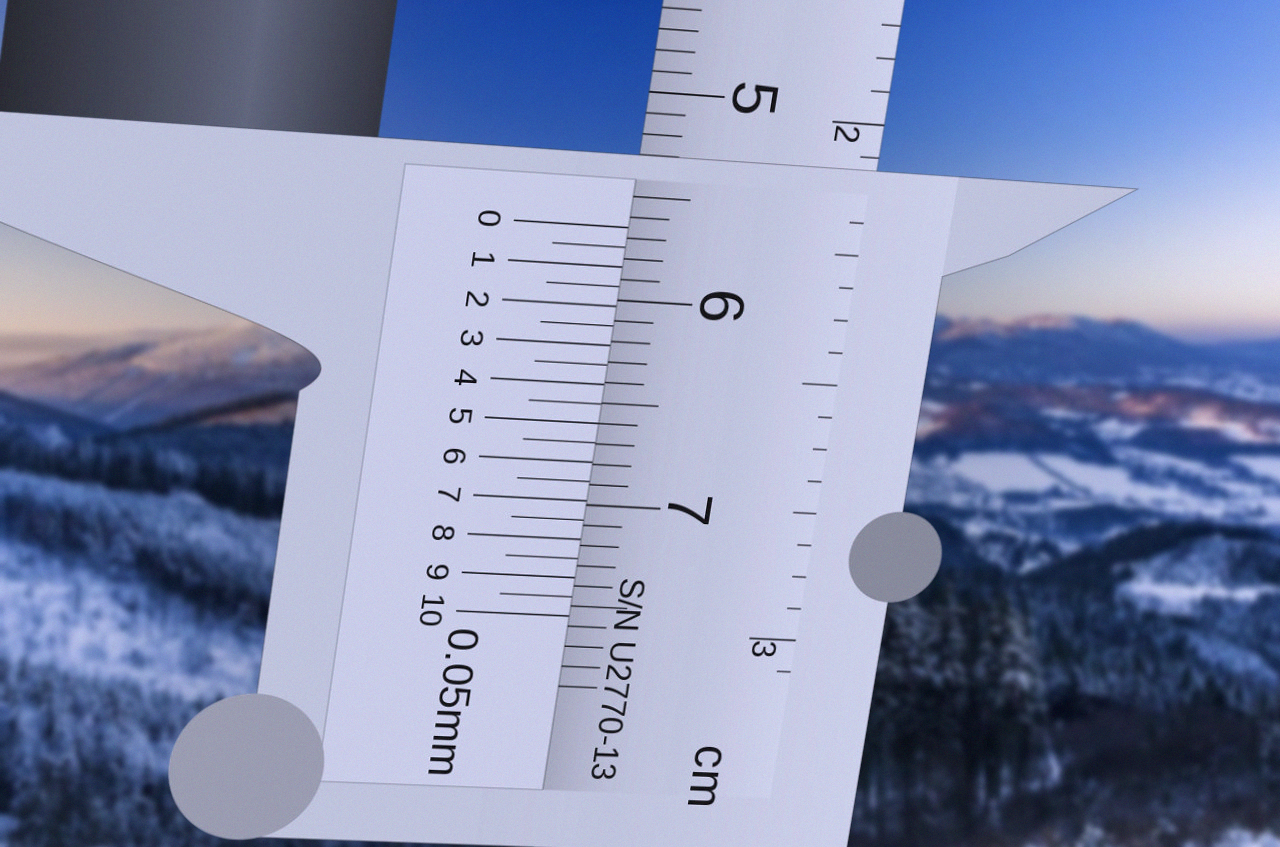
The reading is 56.5 mm
